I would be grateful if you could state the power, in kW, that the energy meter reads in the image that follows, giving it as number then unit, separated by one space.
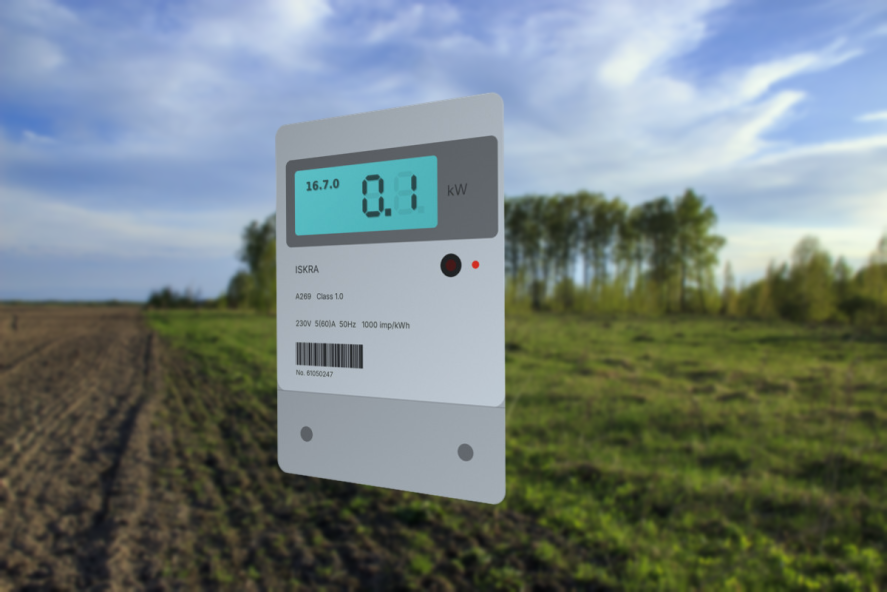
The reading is 0.1 kW
